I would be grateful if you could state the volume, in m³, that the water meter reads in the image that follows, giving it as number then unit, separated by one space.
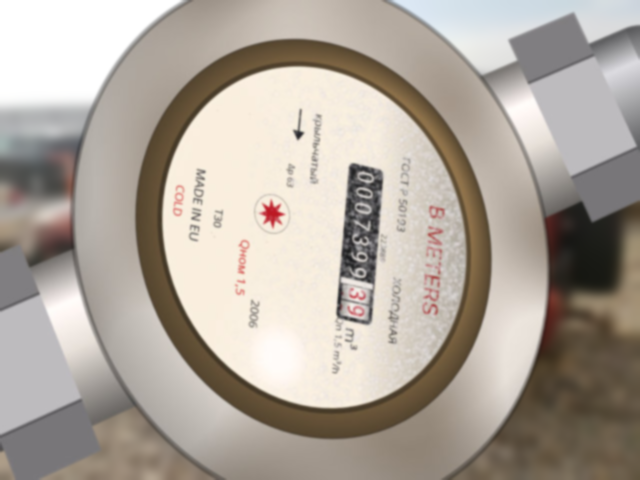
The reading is 7399.39 m³
